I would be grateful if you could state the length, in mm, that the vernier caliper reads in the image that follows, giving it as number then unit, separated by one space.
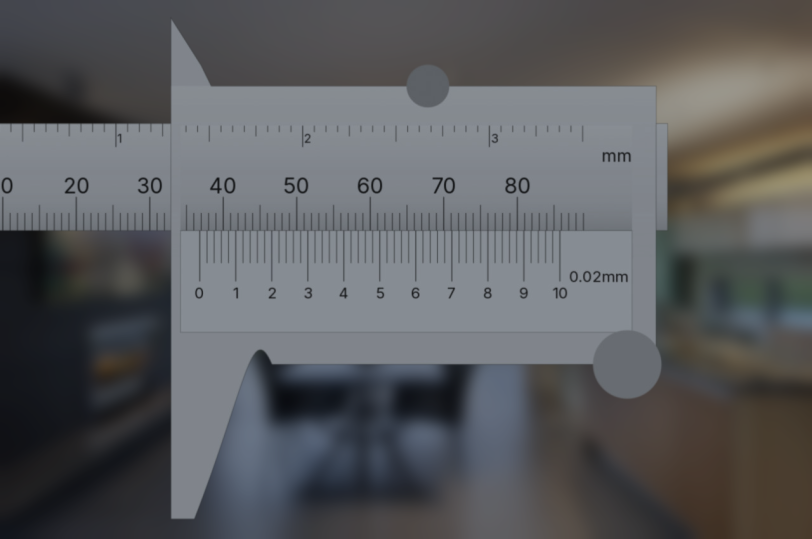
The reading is 36.8 mm
